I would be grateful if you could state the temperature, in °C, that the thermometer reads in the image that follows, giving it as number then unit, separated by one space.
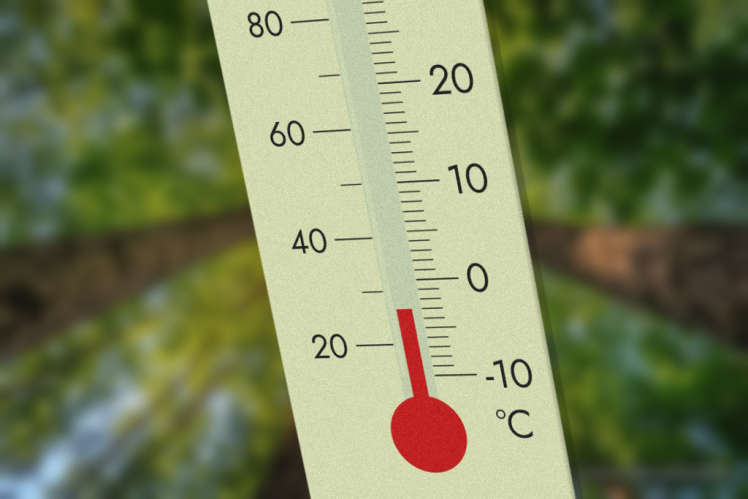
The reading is -3 °C
